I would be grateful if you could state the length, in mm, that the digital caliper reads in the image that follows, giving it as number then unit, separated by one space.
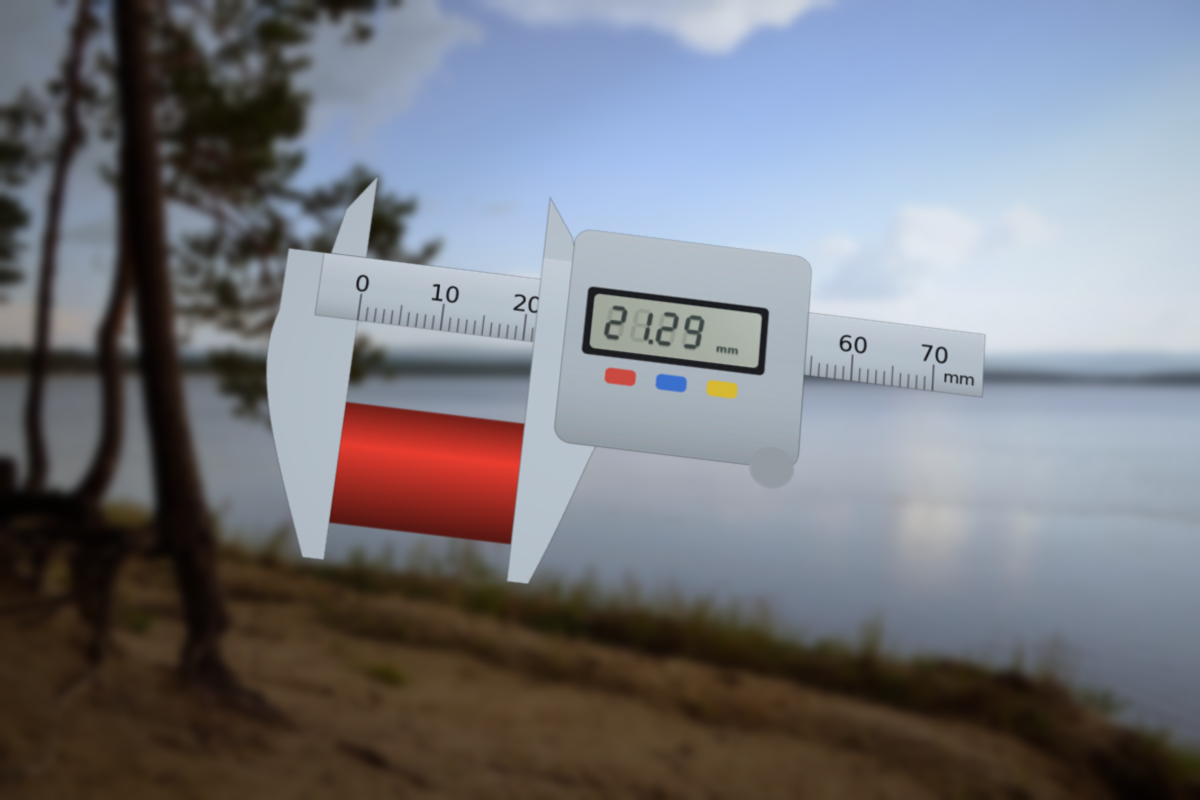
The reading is 21.29 mm
